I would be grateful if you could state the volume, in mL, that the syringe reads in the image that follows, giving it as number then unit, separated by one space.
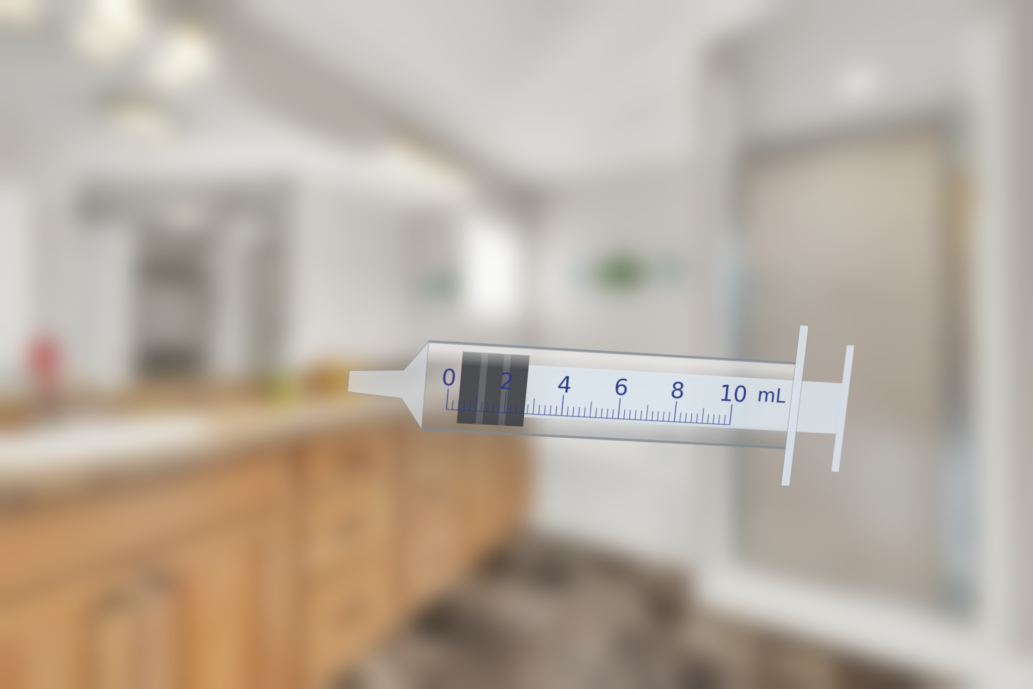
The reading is 0.4 mL
